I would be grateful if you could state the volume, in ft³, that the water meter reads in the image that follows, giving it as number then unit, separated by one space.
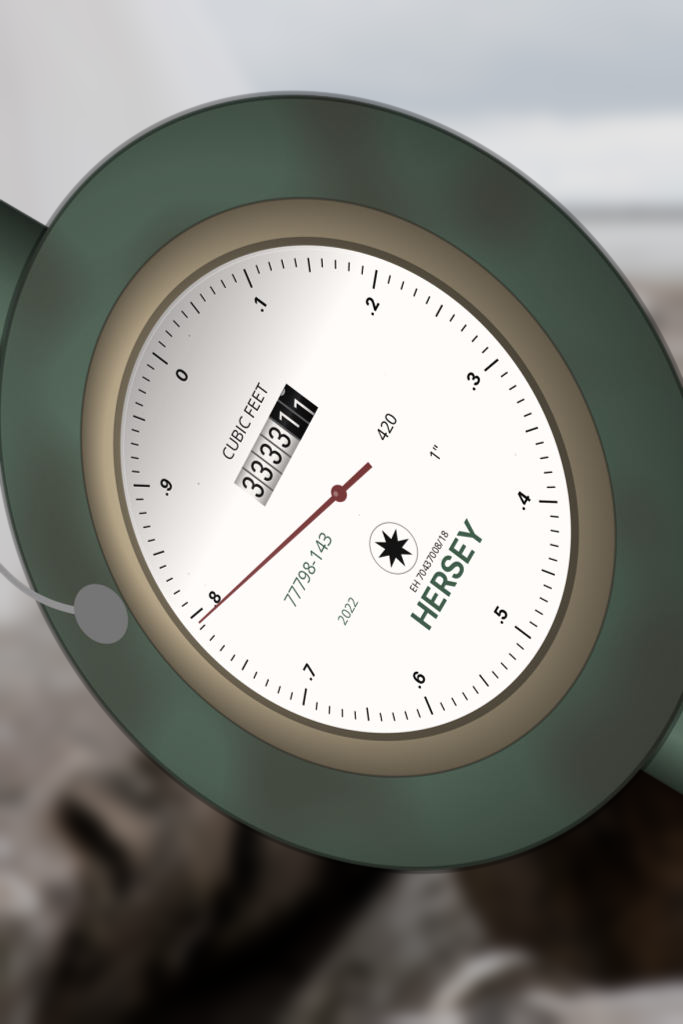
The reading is 333310.79 ft³
